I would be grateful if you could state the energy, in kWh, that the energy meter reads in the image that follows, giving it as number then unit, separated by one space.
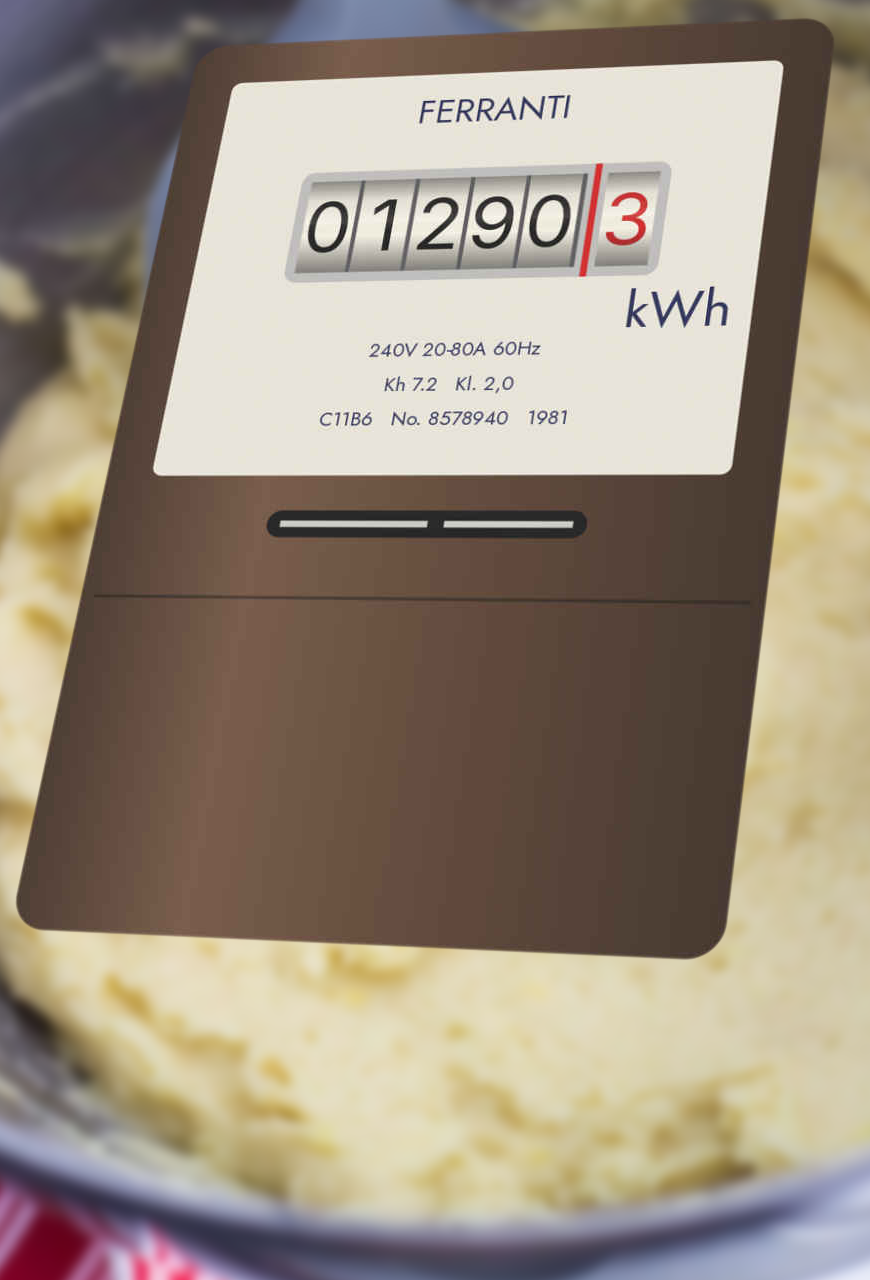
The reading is 1290.3 kWh
